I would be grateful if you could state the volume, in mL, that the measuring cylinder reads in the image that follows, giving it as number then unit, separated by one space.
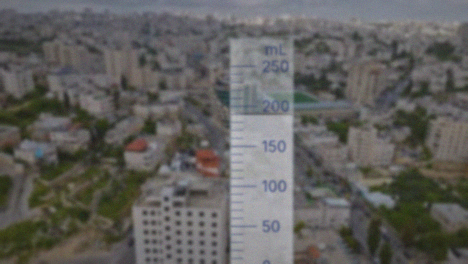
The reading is 190 mL
